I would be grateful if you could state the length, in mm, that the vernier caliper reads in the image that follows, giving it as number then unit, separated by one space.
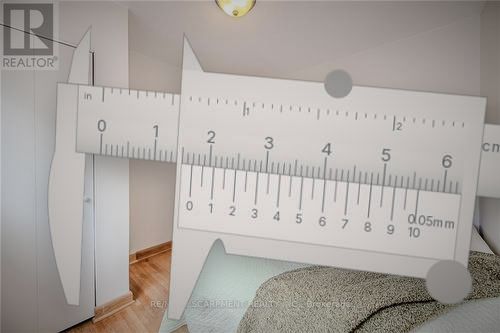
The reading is 16.8 mm
